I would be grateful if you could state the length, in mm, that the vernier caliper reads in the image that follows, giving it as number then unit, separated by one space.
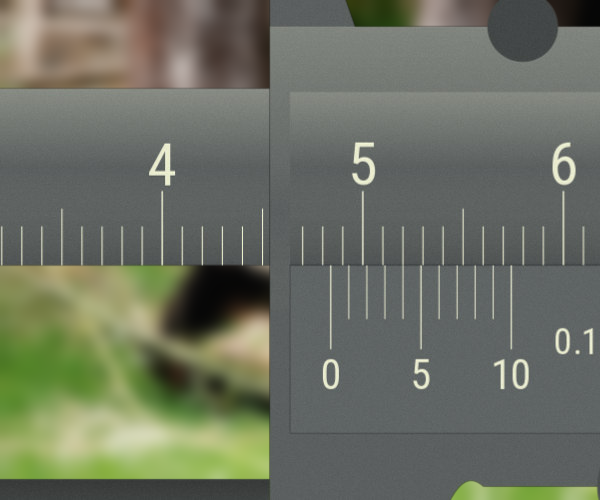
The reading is 48.4 mm
